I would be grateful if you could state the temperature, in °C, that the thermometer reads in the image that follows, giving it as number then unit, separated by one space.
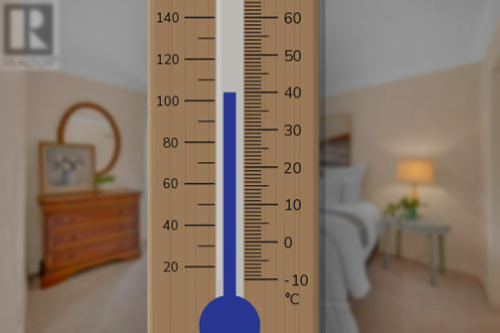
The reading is 40 °C
